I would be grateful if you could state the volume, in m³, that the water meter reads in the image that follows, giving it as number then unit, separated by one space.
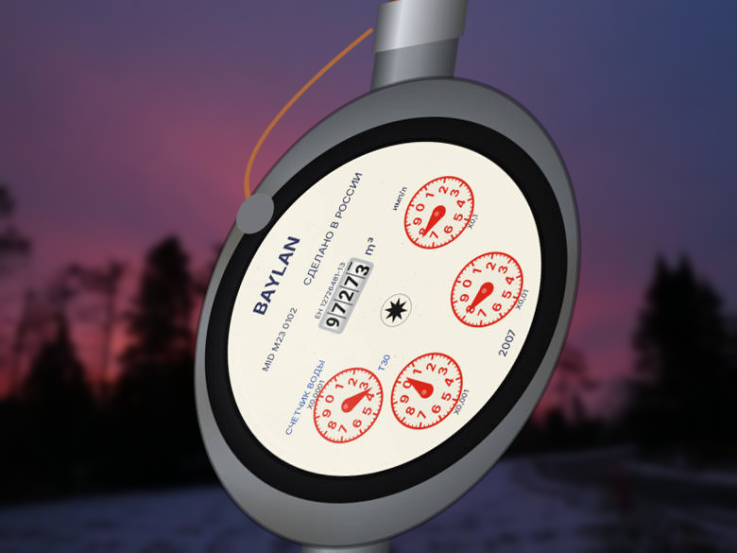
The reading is 97272.7803 m³
